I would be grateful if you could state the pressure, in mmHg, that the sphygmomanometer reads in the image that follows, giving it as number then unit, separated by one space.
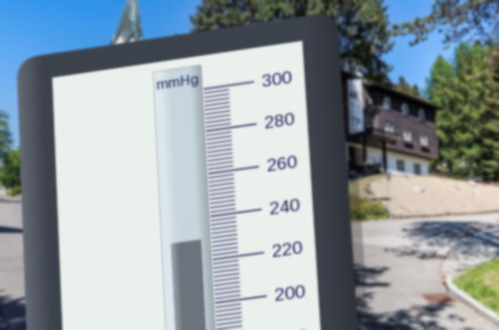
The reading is 230 mmHg
